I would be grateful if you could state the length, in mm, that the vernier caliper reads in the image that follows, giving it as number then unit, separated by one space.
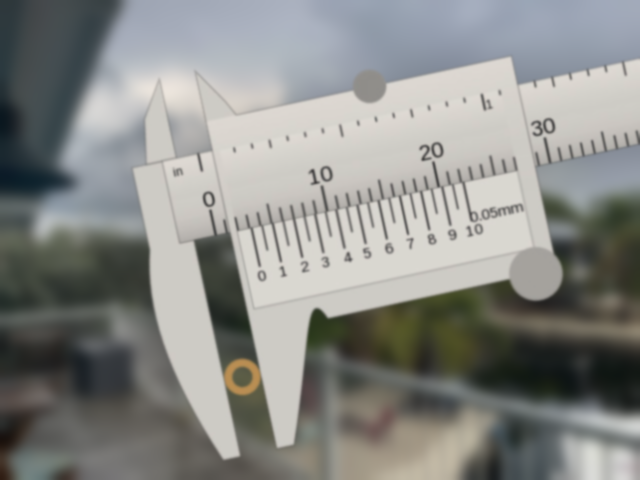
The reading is 3.2 mm
